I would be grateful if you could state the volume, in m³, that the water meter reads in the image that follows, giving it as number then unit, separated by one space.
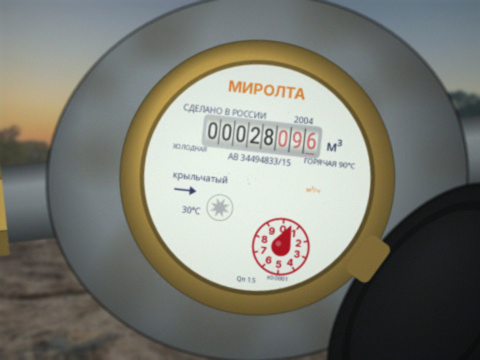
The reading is 28.0960 m³
